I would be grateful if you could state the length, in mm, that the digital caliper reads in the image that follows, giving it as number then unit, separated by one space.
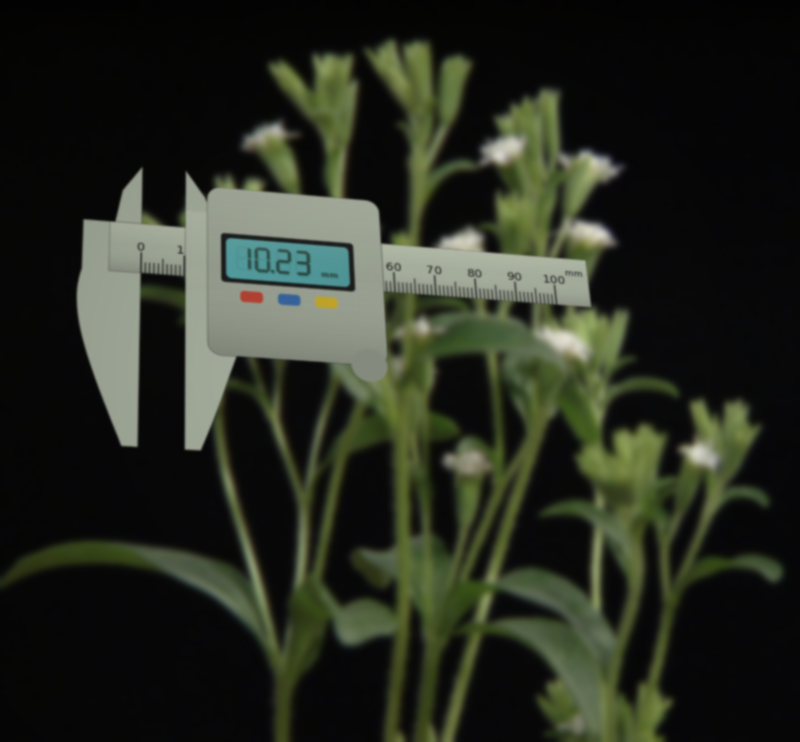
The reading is 10.23 mm
